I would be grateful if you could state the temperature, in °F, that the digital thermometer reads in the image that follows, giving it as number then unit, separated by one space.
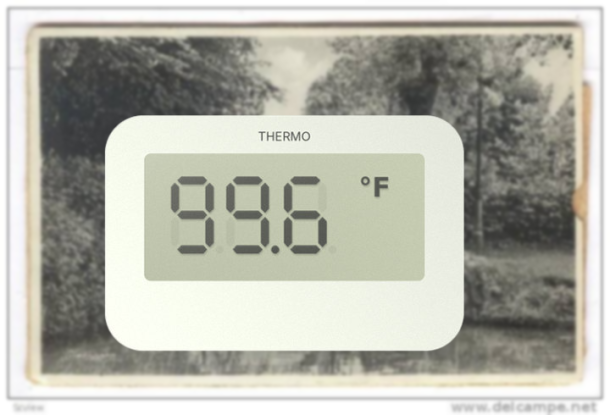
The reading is 99.6 °F
